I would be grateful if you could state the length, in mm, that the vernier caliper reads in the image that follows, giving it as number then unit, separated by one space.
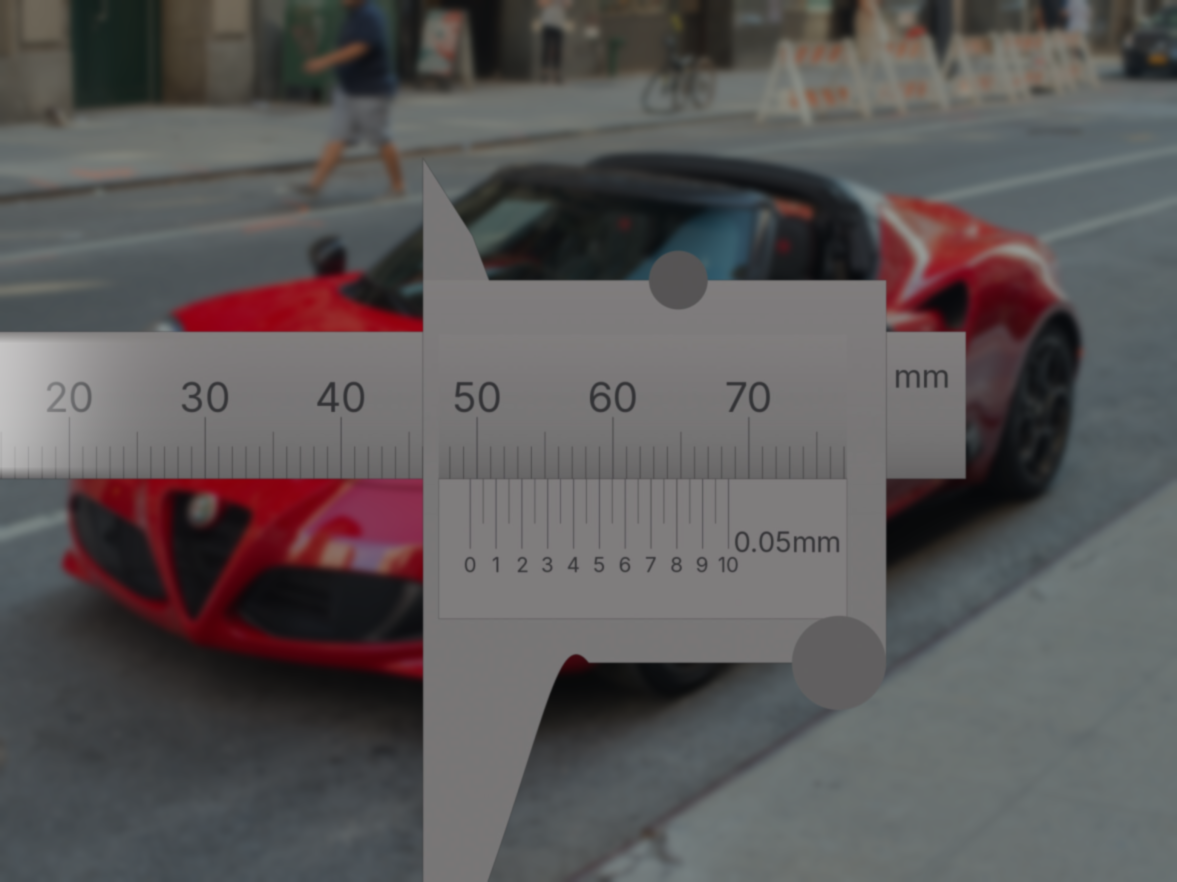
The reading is 49.5 mm
